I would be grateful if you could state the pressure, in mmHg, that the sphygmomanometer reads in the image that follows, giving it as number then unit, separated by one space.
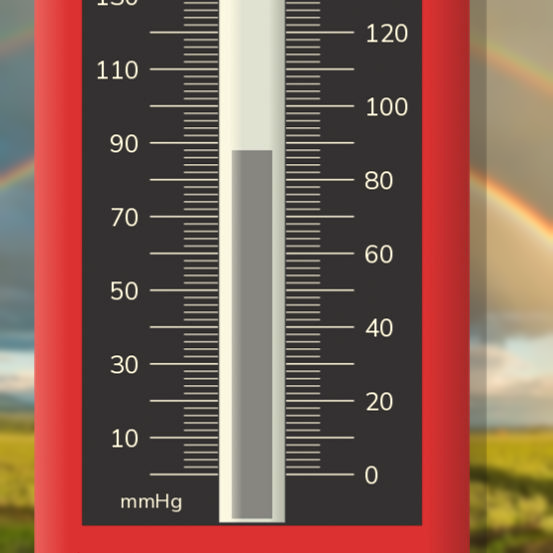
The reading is 88 mmHg
